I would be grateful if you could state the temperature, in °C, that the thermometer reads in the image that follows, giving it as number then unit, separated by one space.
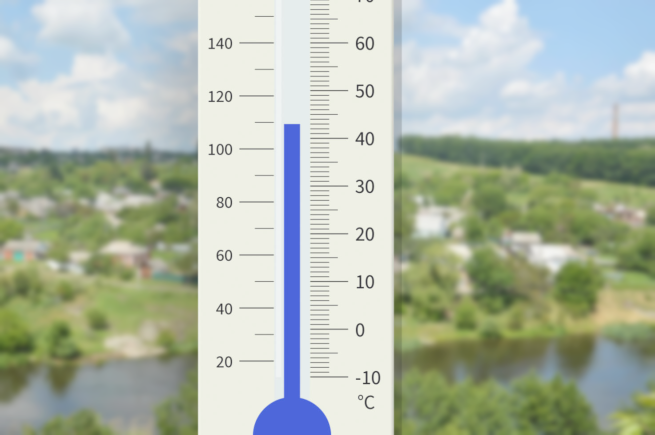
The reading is 43 °C
